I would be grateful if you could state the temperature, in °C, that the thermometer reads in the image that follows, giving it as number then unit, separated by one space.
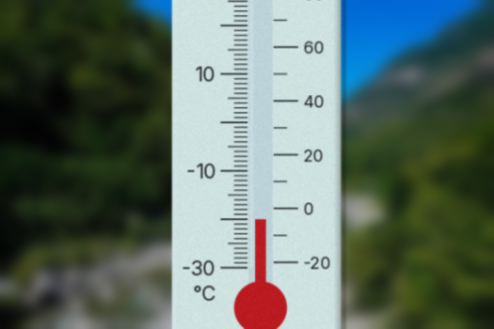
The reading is -20 °C
